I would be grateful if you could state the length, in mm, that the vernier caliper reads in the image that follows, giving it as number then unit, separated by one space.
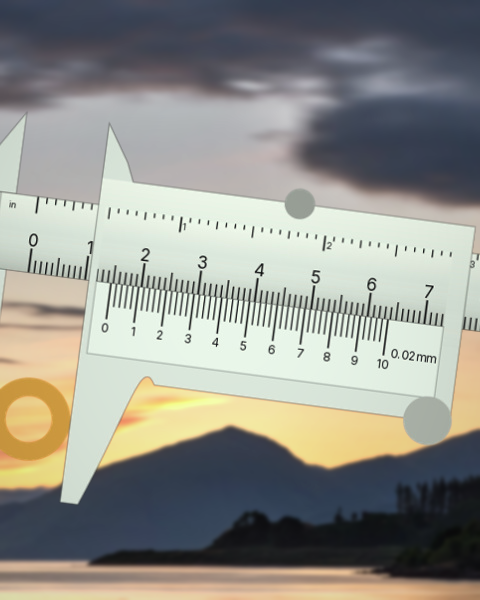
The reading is 14.6 mm
